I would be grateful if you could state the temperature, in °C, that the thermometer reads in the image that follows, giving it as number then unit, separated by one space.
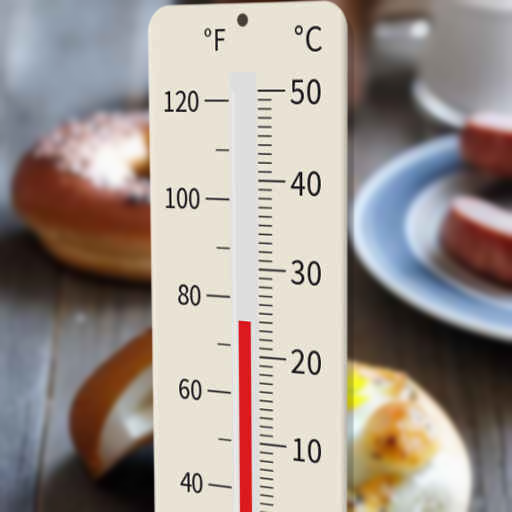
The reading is 24 °C
